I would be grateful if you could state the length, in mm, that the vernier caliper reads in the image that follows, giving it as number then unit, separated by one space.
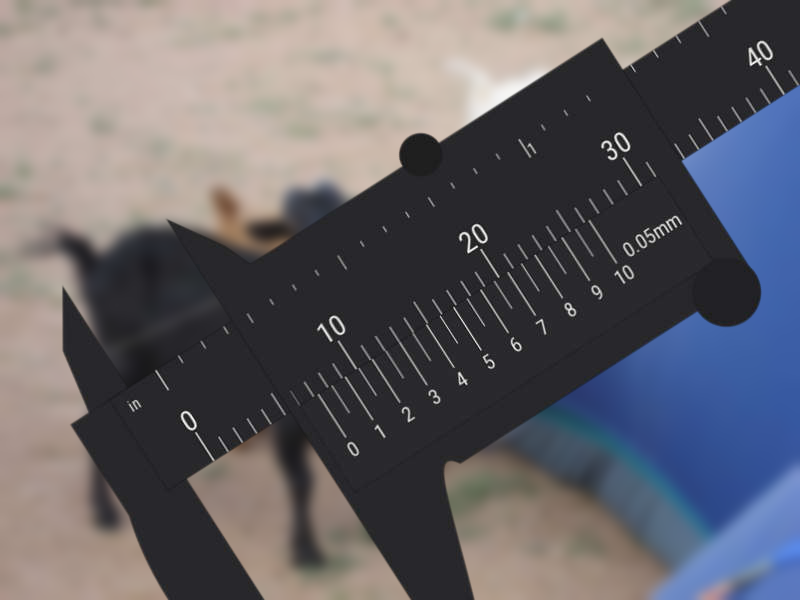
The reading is 7.3 mm
